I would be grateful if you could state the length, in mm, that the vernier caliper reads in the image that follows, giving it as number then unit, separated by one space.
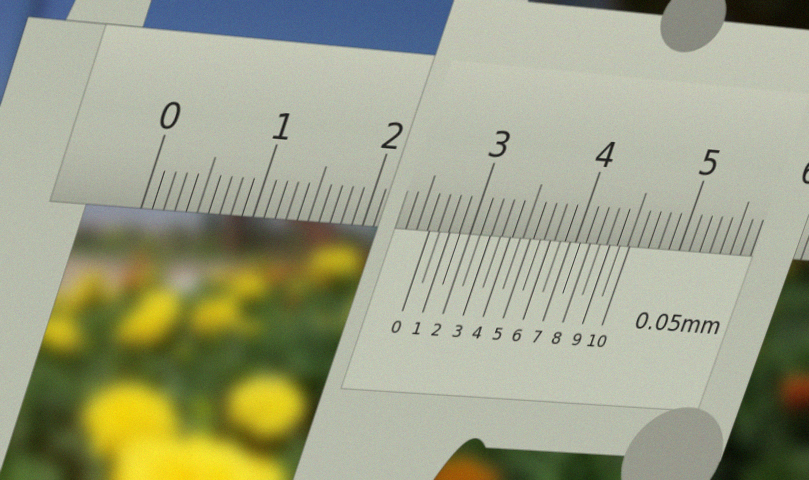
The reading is 26.2 mm
